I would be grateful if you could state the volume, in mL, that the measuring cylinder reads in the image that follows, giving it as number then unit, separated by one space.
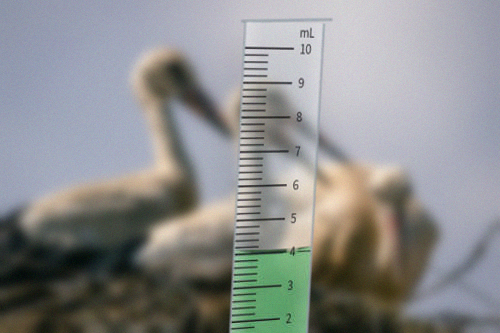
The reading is 4 mL
